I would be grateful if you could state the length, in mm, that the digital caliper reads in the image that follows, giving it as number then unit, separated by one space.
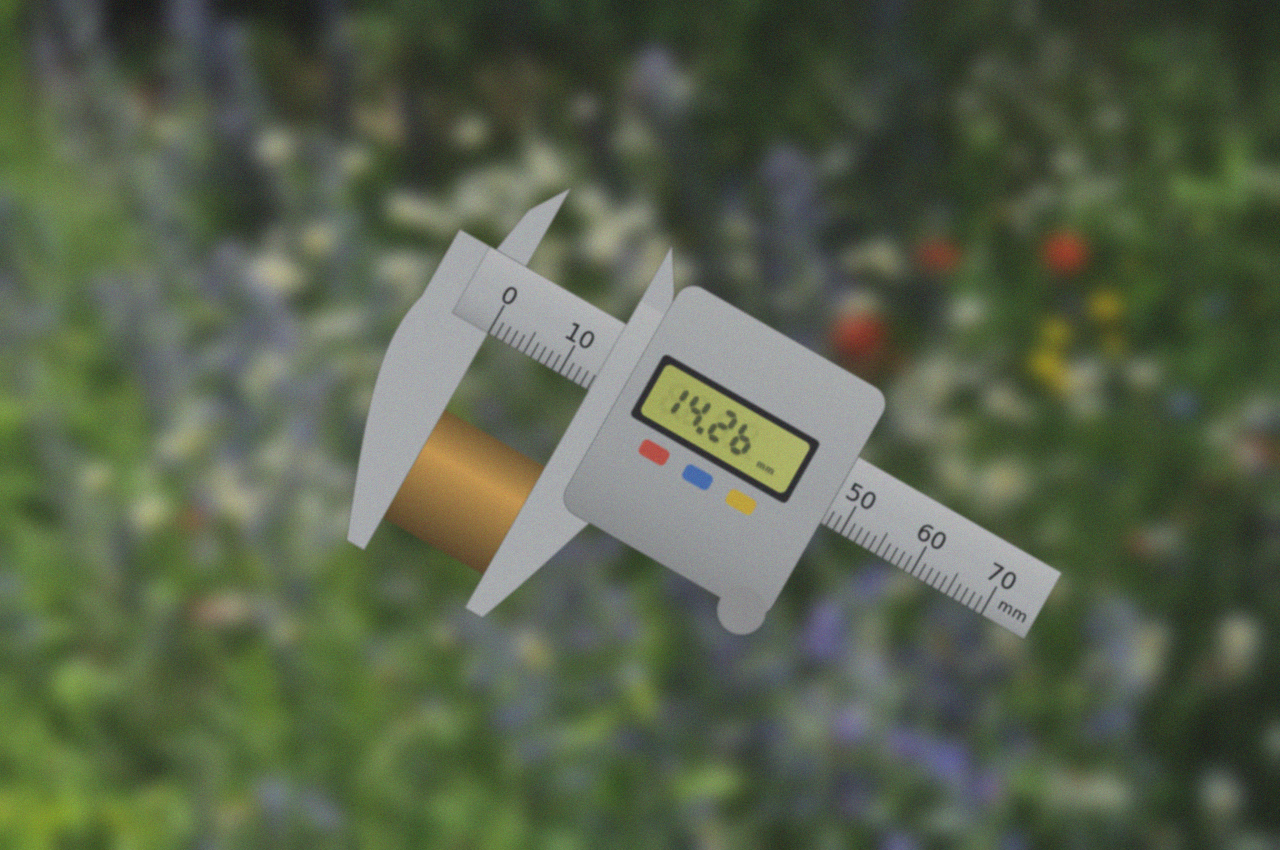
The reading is 14.26 mm
